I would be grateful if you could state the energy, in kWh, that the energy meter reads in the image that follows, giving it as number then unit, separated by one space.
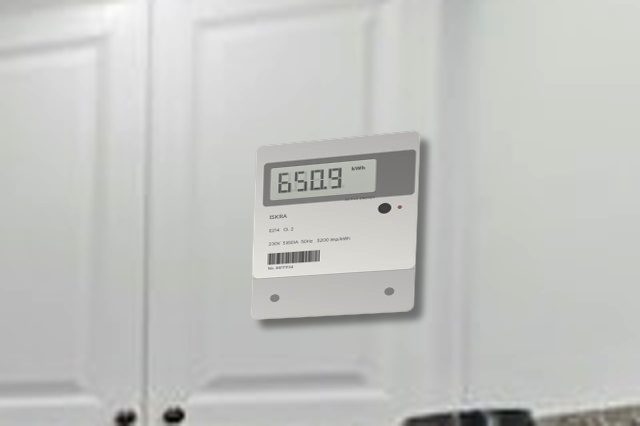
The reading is 650.9 kWh
